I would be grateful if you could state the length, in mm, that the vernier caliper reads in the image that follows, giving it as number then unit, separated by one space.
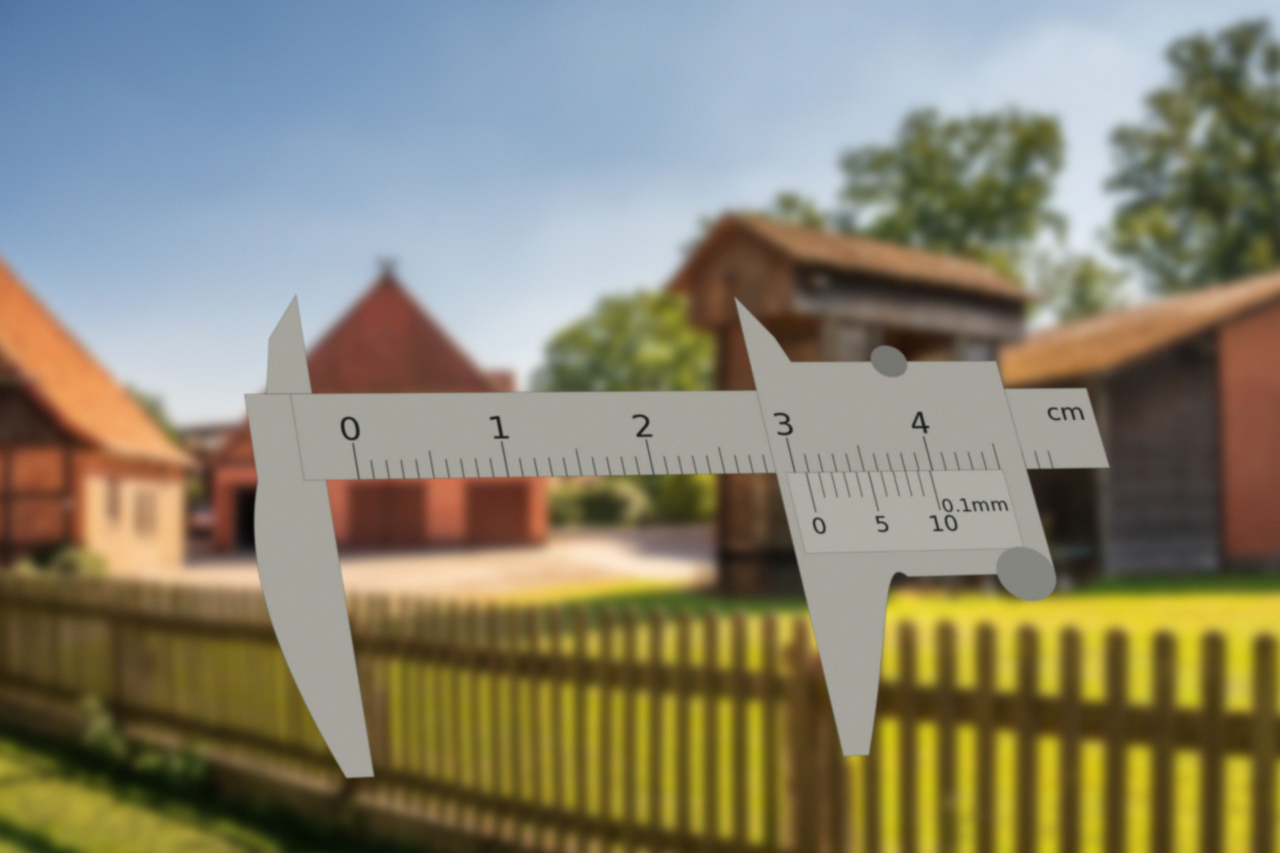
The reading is 30.8 mm
